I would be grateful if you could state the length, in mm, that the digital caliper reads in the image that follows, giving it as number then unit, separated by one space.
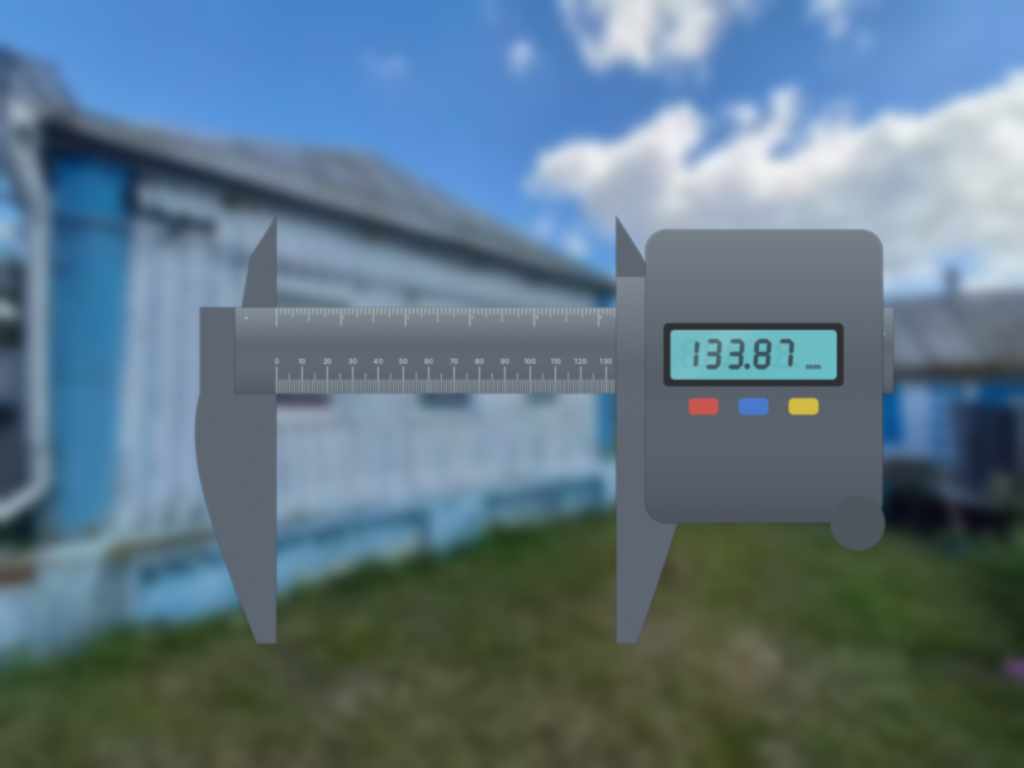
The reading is 133.87 mm
